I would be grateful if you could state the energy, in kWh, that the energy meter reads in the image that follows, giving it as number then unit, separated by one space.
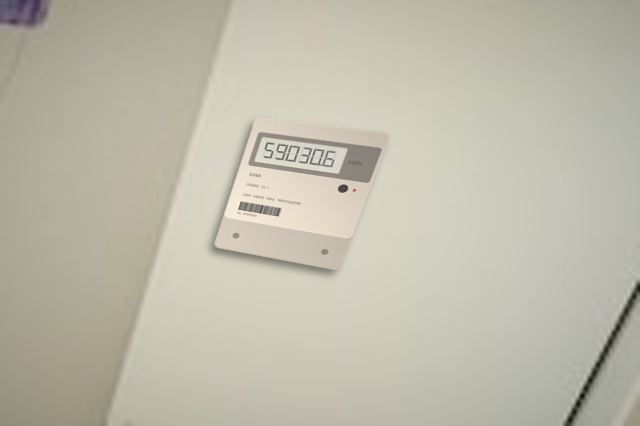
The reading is 59030.6 kWh
